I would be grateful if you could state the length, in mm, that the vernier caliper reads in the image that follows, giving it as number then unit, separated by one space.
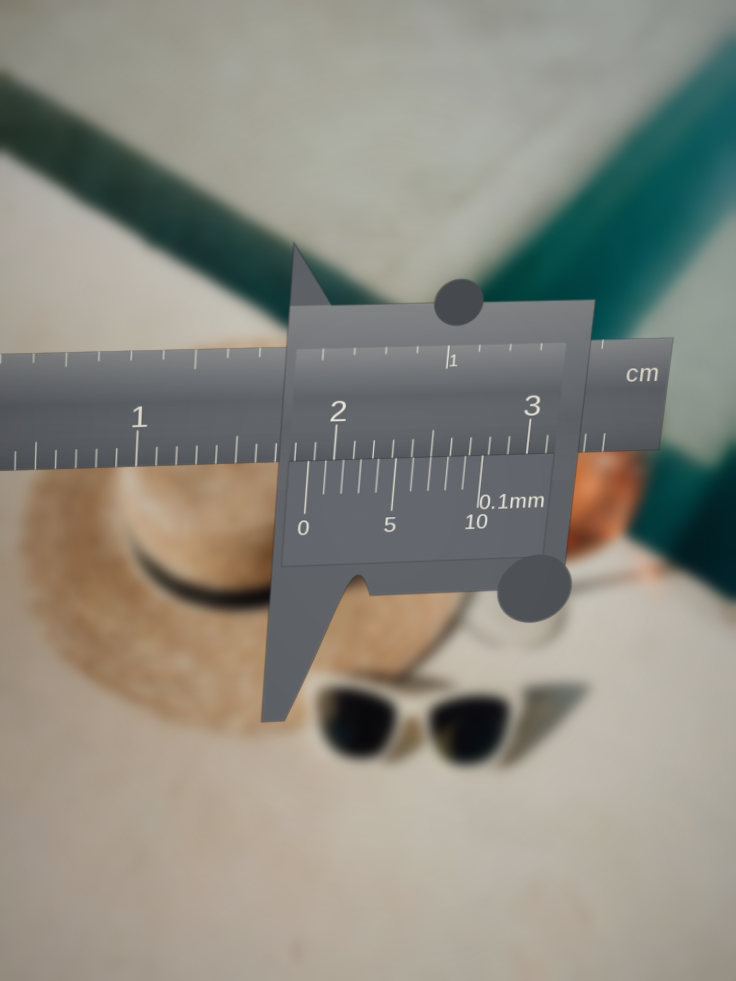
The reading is 18.7 mm
